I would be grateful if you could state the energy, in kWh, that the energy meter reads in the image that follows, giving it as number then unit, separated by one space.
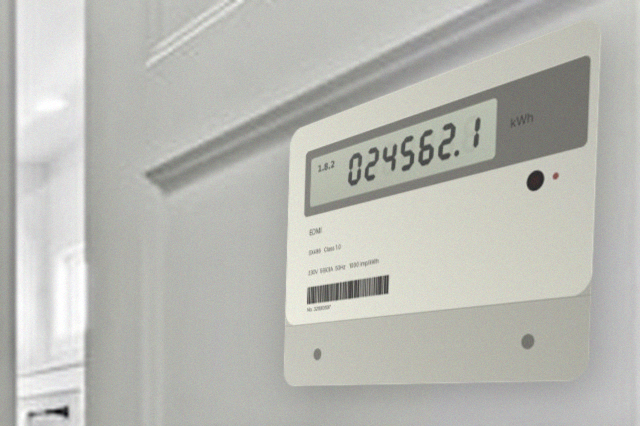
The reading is 24562.1 kWh
